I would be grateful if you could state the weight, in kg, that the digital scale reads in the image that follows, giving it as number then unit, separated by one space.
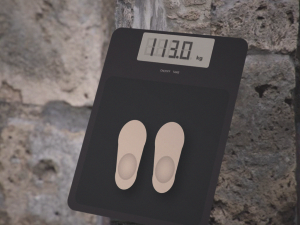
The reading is 113.0 kg
